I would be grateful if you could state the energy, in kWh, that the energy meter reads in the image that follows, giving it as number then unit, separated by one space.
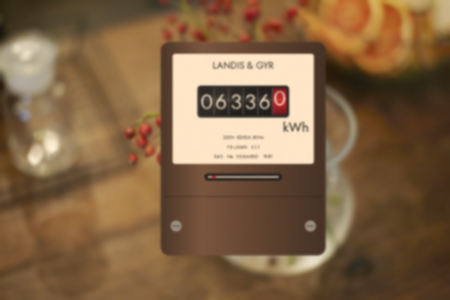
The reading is 6336.0 kWh
